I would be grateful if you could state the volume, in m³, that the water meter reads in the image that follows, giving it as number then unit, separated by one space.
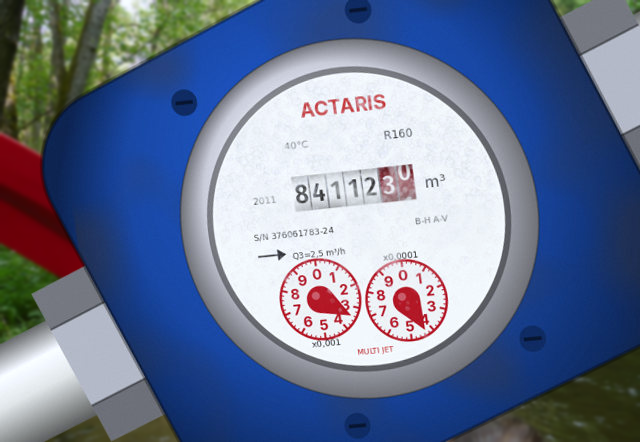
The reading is 84112.3034 m³
